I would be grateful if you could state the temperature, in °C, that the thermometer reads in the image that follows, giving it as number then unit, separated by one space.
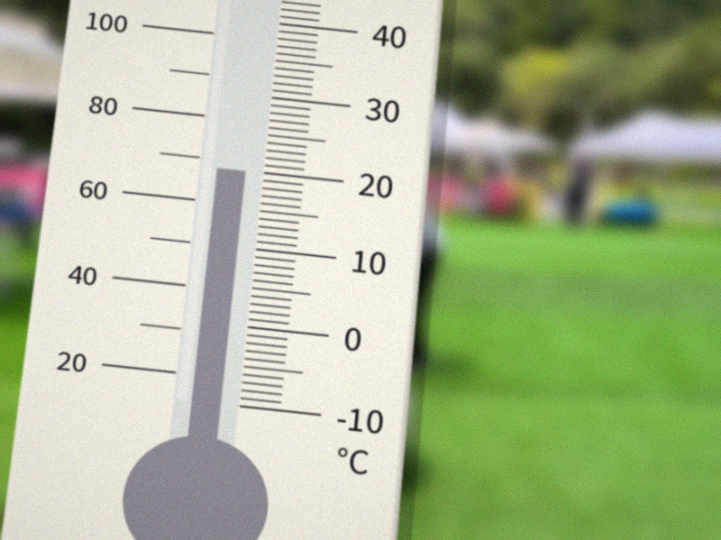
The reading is 20 °C
